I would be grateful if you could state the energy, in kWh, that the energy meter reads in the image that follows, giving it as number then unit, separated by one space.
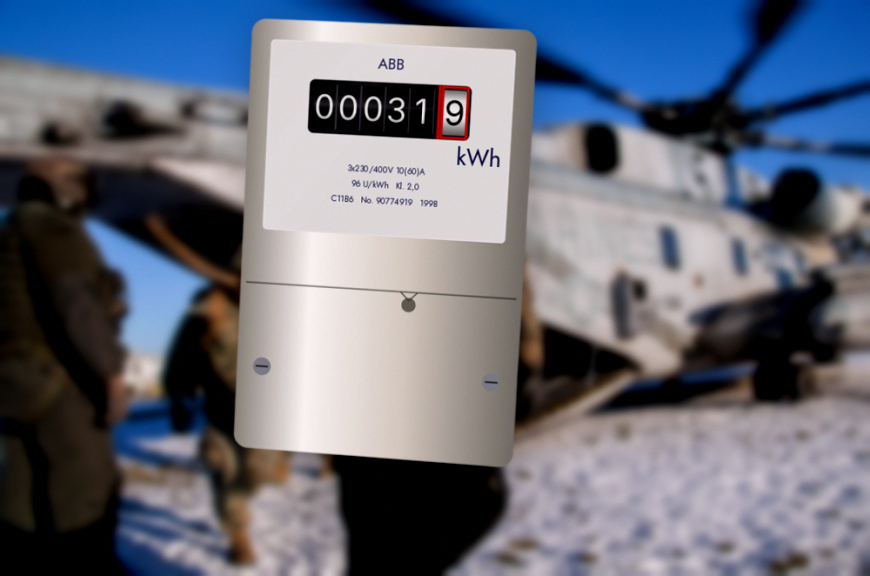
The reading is 31.9 kWh
